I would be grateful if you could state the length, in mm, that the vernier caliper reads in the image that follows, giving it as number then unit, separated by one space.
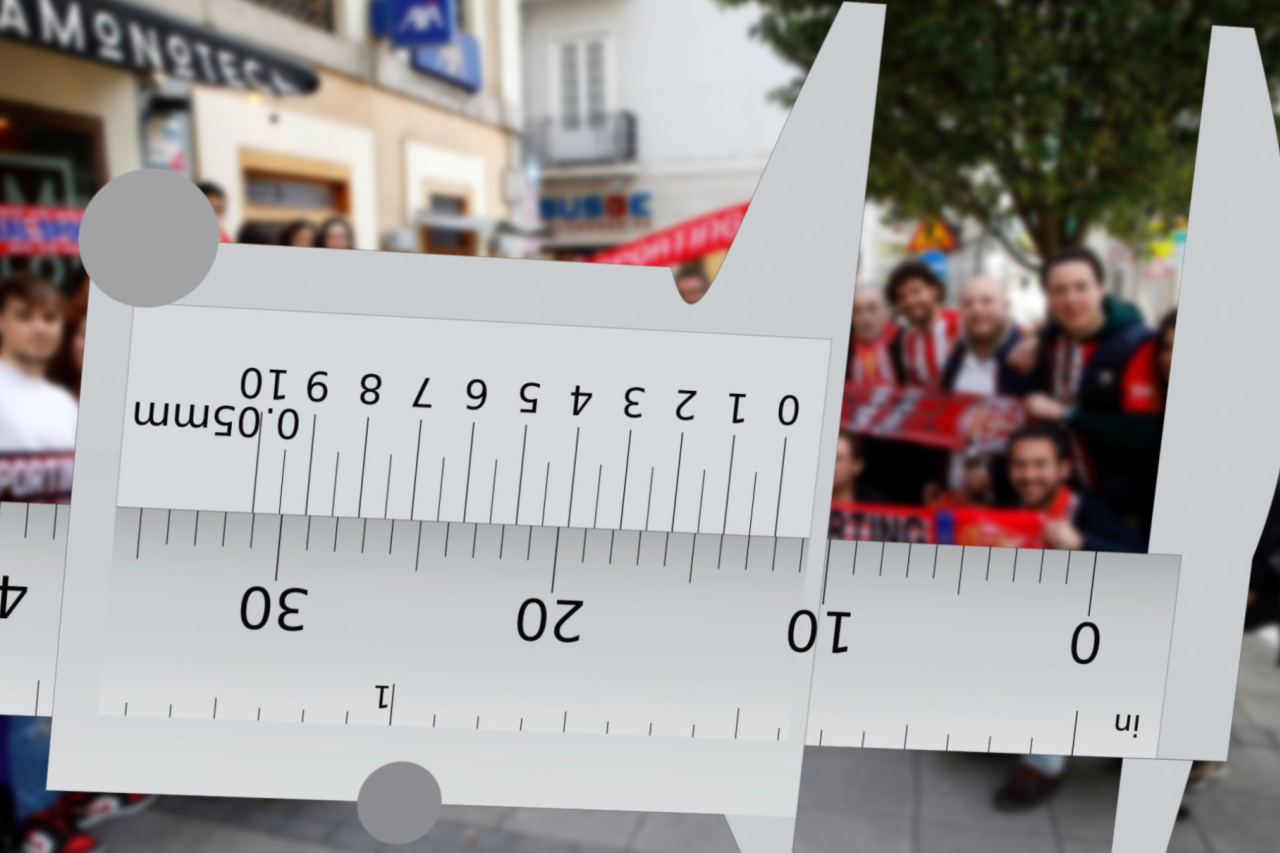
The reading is 12.05 mm
